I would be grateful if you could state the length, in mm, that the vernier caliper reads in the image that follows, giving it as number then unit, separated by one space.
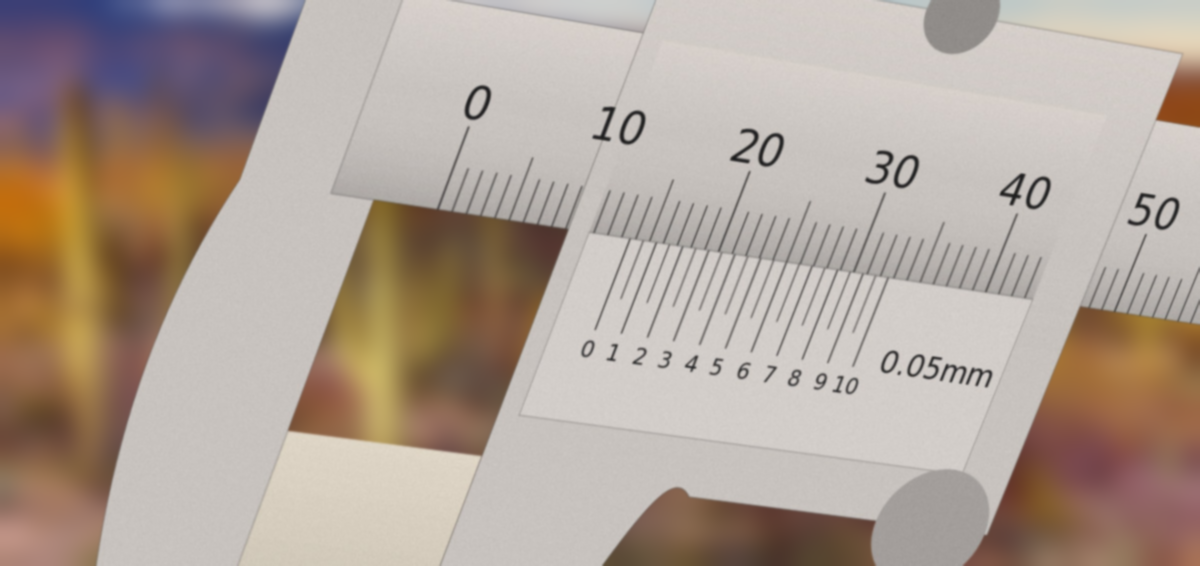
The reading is 13.6 mm
